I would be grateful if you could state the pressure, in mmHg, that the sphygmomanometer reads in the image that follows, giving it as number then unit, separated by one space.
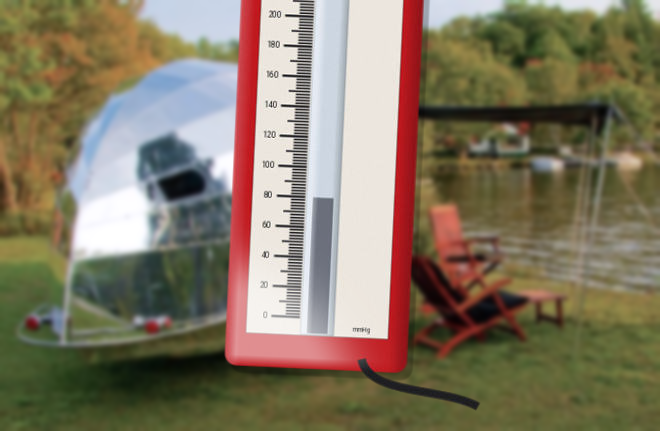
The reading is 80 mmHg
